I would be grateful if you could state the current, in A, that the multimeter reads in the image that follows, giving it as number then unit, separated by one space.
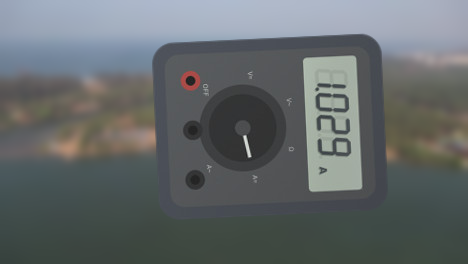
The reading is 1.029 A
